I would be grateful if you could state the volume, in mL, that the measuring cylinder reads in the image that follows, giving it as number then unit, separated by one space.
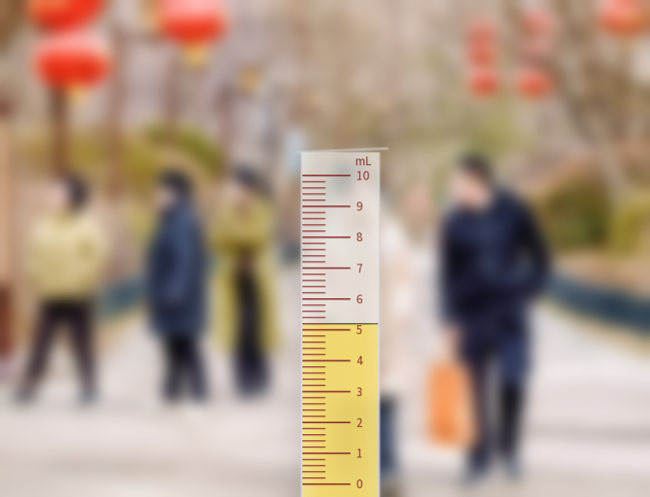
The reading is 5.2 mL
